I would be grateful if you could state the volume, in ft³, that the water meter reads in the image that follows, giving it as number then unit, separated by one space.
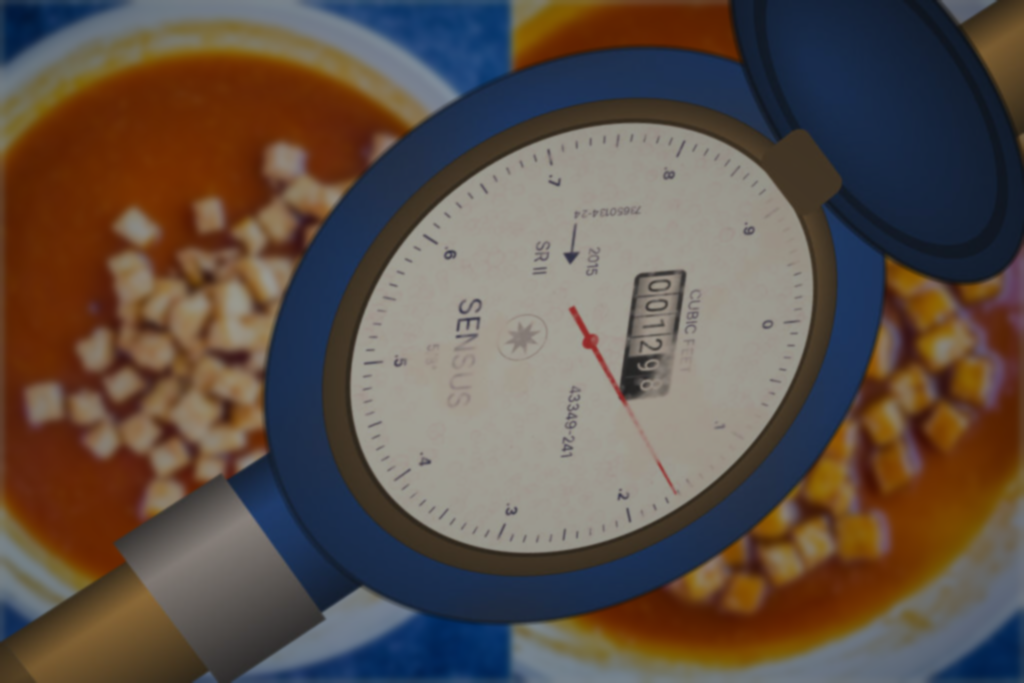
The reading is 1298.16 ft³
